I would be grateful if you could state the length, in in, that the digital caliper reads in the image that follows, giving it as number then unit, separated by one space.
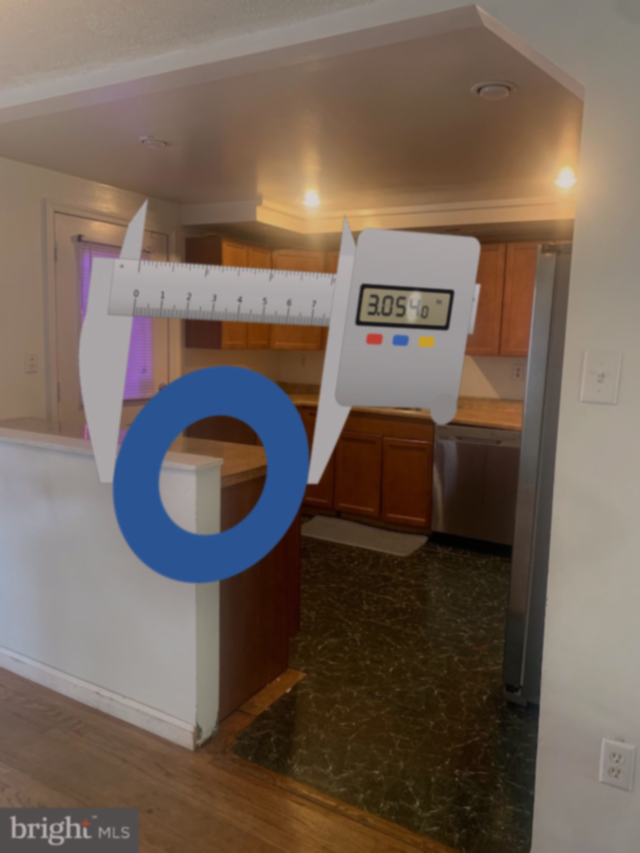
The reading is 3.0540 in
